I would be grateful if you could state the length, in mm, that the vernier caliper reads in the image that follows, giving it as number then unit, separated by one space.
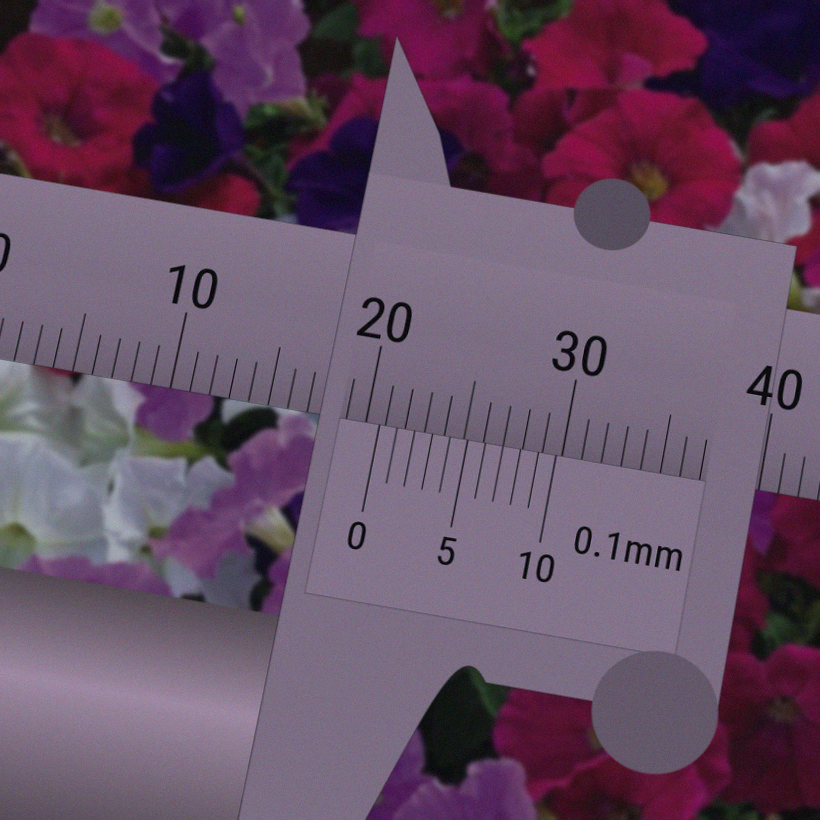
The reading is 20.7 mm
